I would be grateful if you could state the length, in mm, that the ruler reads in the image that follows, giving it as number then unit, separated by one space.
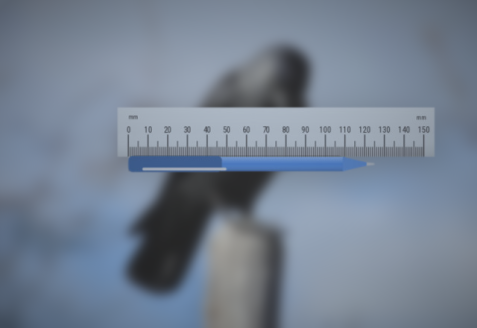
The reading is 125 mm
